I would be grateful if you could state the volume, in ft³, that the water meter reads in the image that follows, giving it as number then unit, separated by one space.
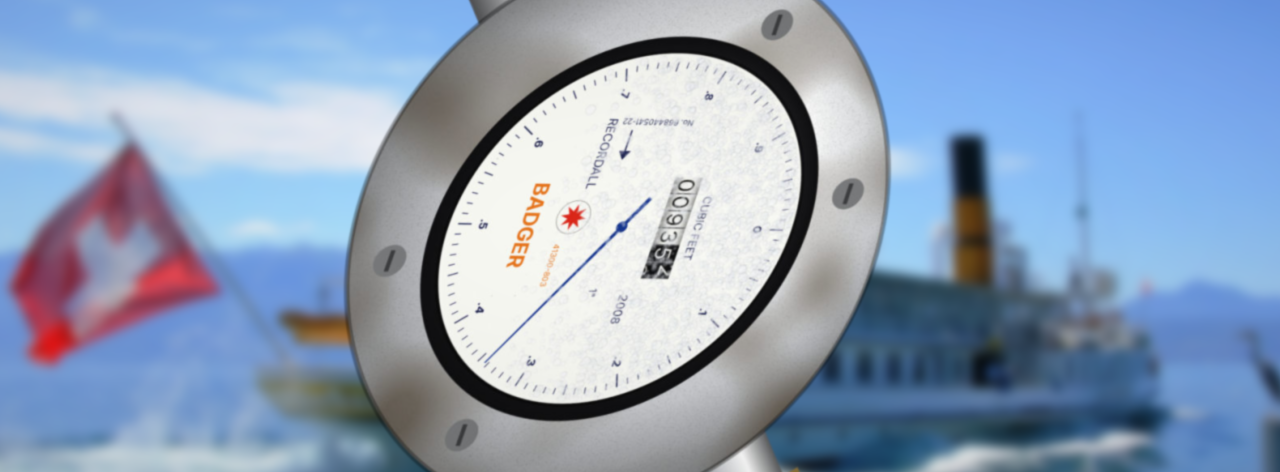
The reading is 9352.34 ft³
